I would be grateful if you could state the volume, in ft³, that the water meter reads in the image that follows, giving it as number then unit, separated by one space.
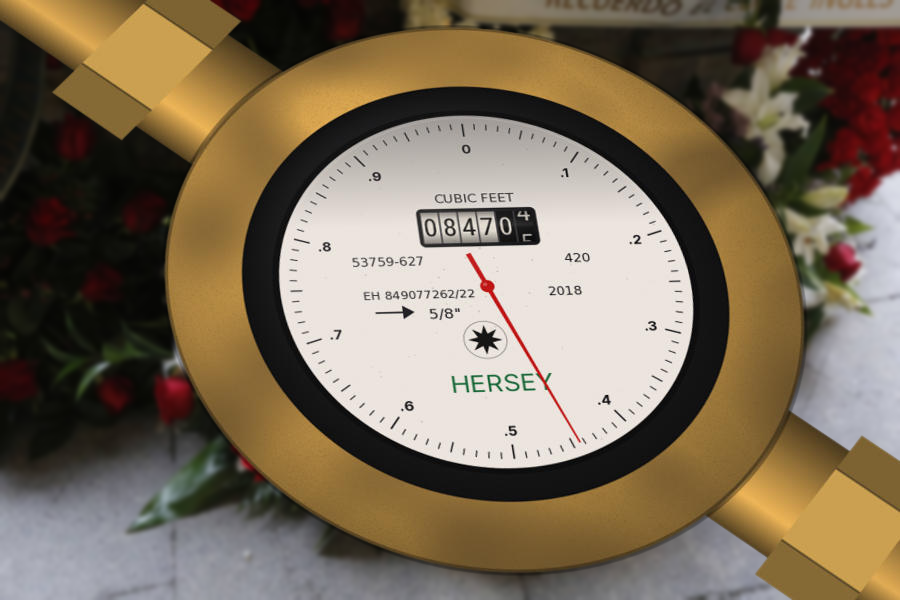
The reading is 84704.44 ft³
